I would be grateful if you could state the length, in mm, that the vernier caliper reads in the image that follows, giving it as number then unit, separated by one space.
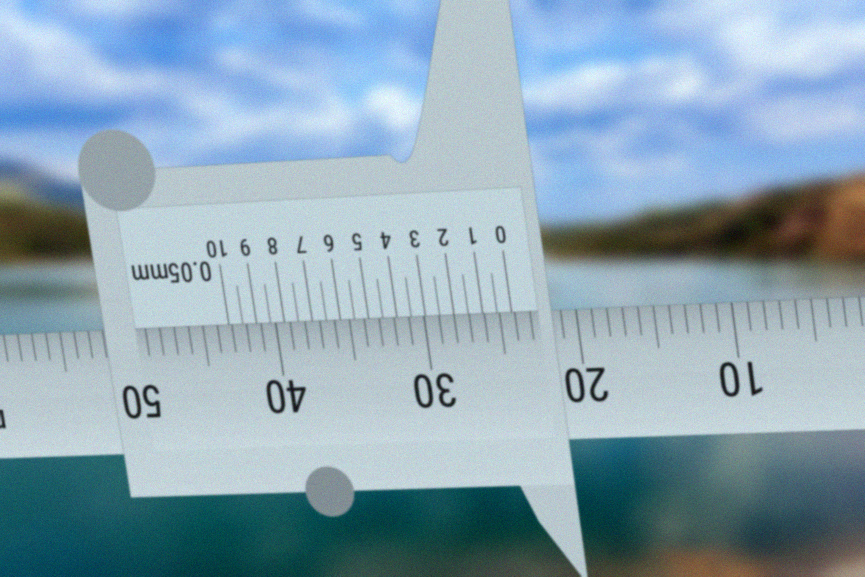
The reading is 24.2 mm
